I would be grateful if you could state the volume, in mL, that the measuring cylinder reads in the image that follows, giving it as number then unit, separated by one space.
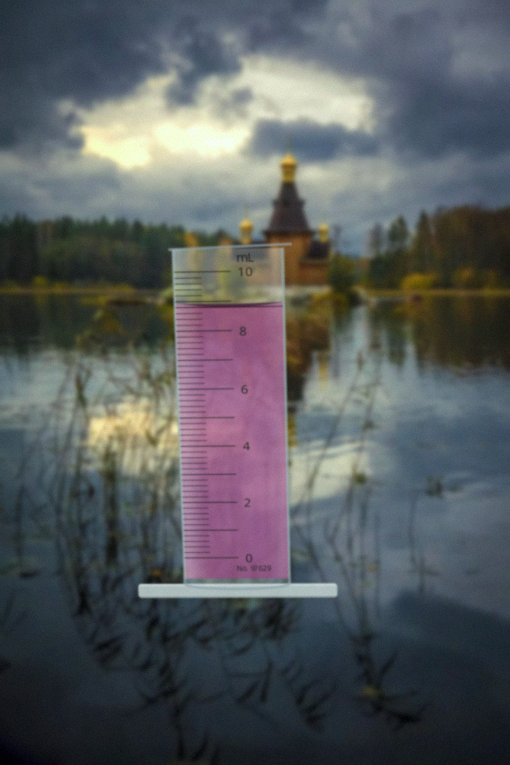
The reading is 8.8 mL
